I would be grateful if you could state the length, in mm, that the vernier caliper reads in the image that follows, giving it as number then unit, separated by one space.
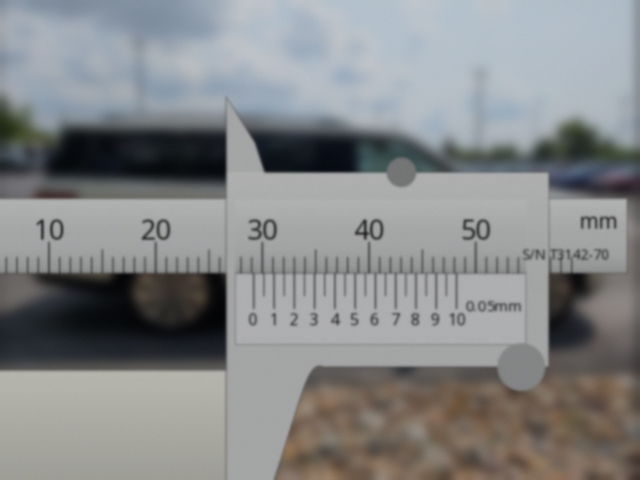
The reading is 29.2 mm
